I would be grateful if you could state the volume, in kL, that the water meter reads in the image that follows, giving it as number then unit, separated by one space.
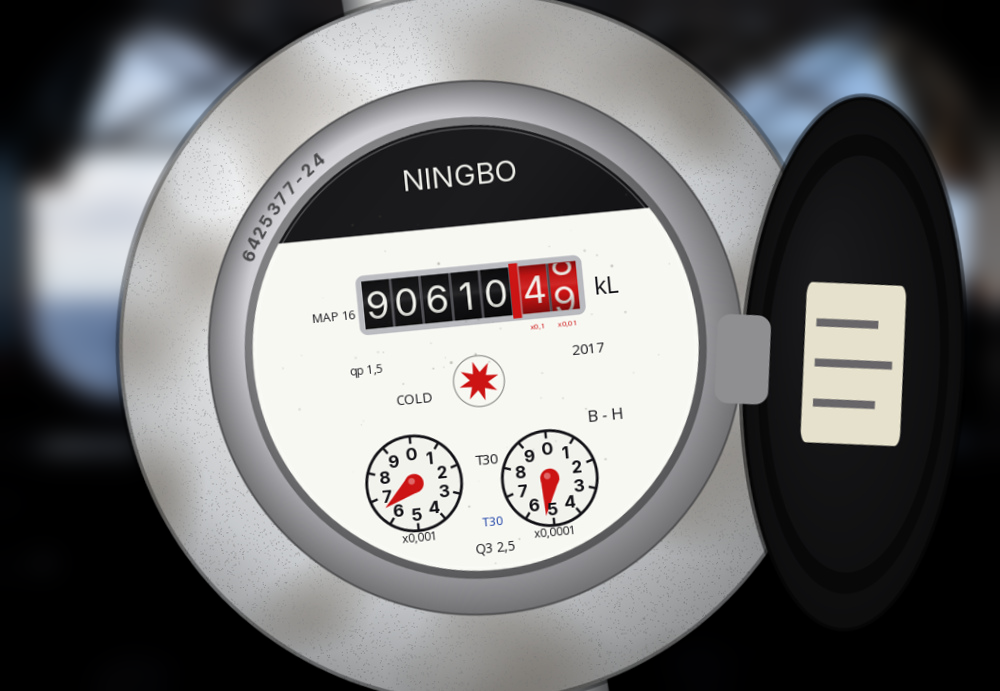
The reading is 90610.4865 kL
